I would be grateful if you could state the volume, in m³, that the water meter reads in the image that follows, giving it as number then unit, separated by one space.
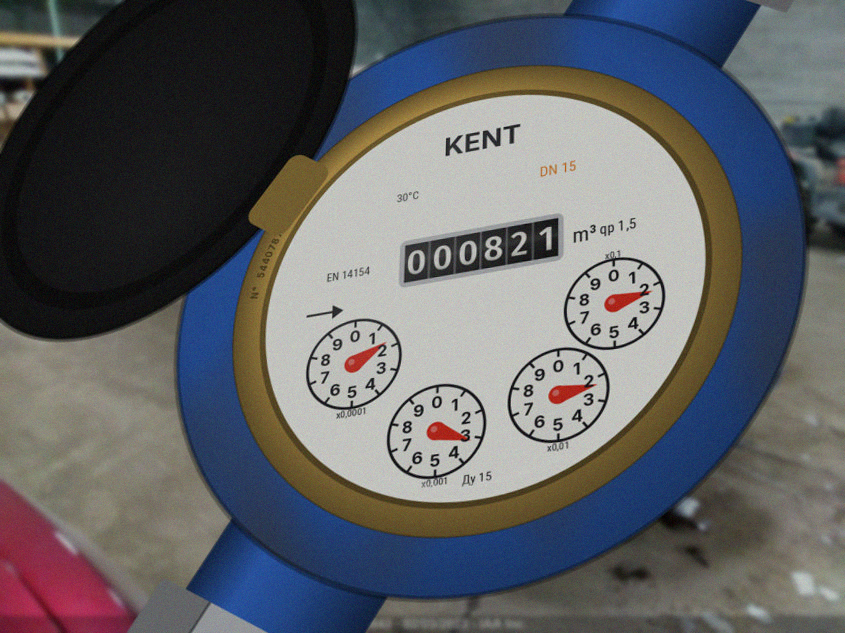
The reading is 821.2231 m³
